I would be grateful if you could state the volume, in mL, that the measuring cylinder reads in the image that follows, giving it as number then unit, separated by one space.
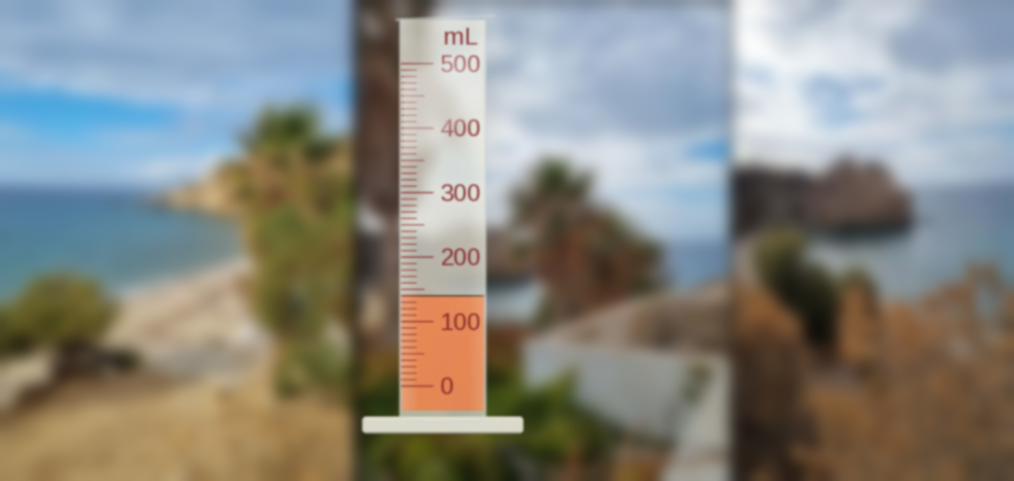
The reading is 140 mL
